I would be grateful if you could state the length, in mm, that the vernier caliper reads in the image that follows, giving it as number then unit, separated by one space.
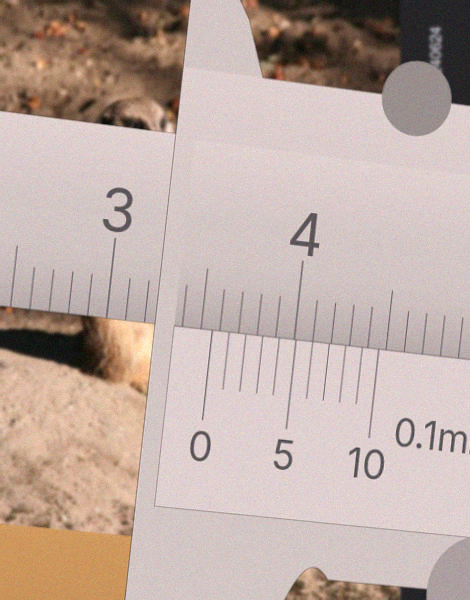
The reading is 35.6 mm
